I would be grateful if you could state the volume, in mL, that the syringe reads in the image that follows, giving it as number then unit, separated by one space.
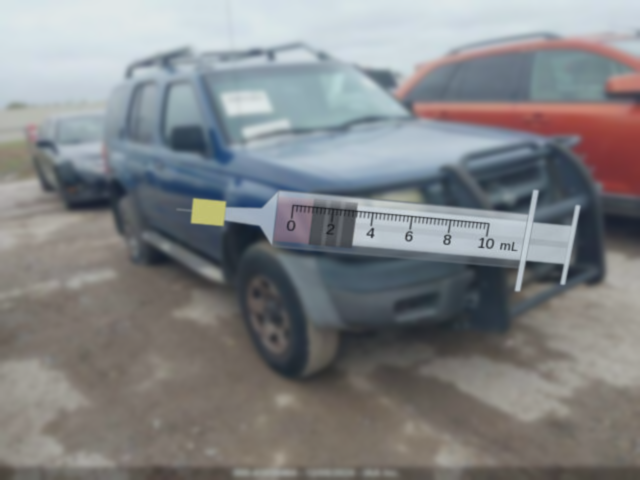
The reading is 1 mL
